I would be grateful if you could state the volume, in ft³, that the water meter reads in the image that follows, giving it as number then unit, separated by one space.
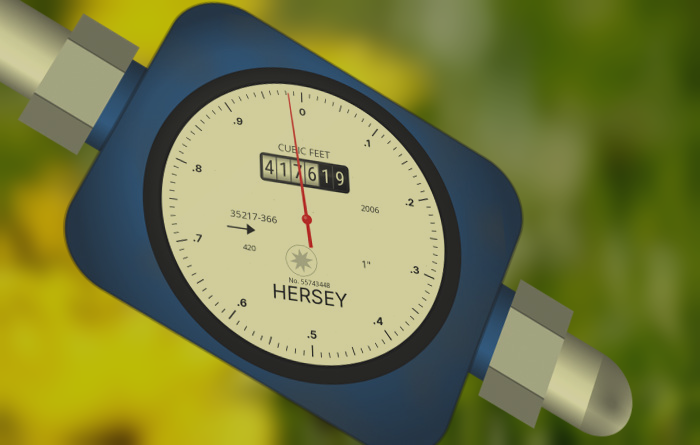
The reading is 417618.98 ft³
